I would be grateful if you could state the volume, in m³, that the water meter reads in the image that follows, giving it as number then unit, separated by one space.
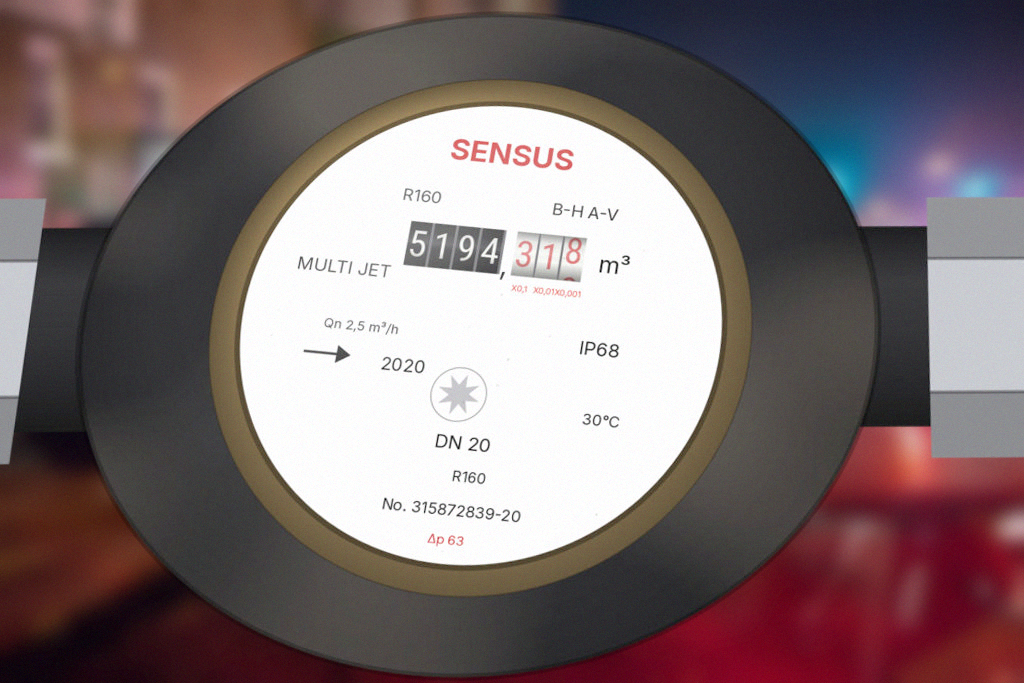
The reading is 5194.318 m³
